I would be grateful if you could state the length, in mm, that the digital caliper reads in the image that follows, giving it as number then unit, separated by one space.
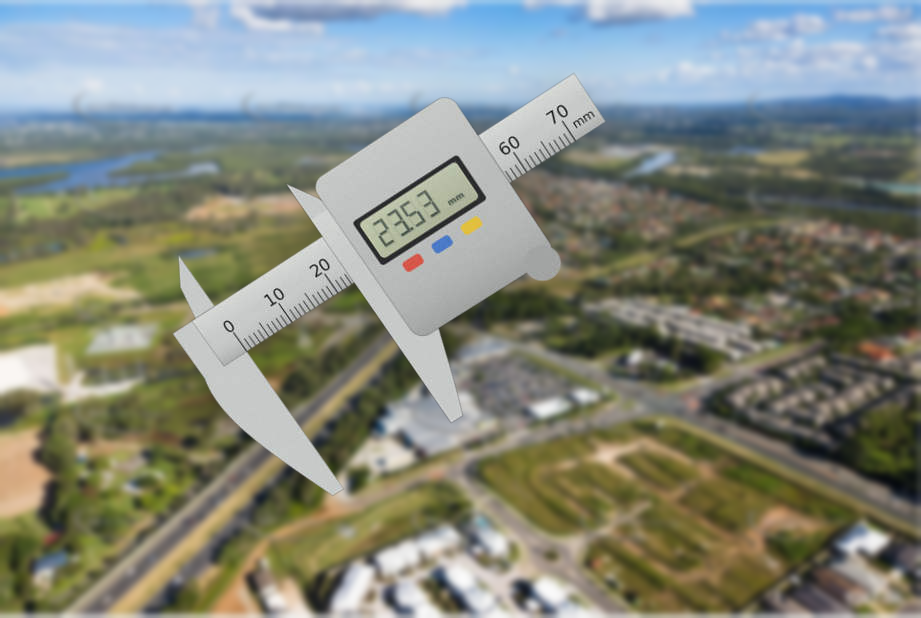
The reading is 23.53 mm
